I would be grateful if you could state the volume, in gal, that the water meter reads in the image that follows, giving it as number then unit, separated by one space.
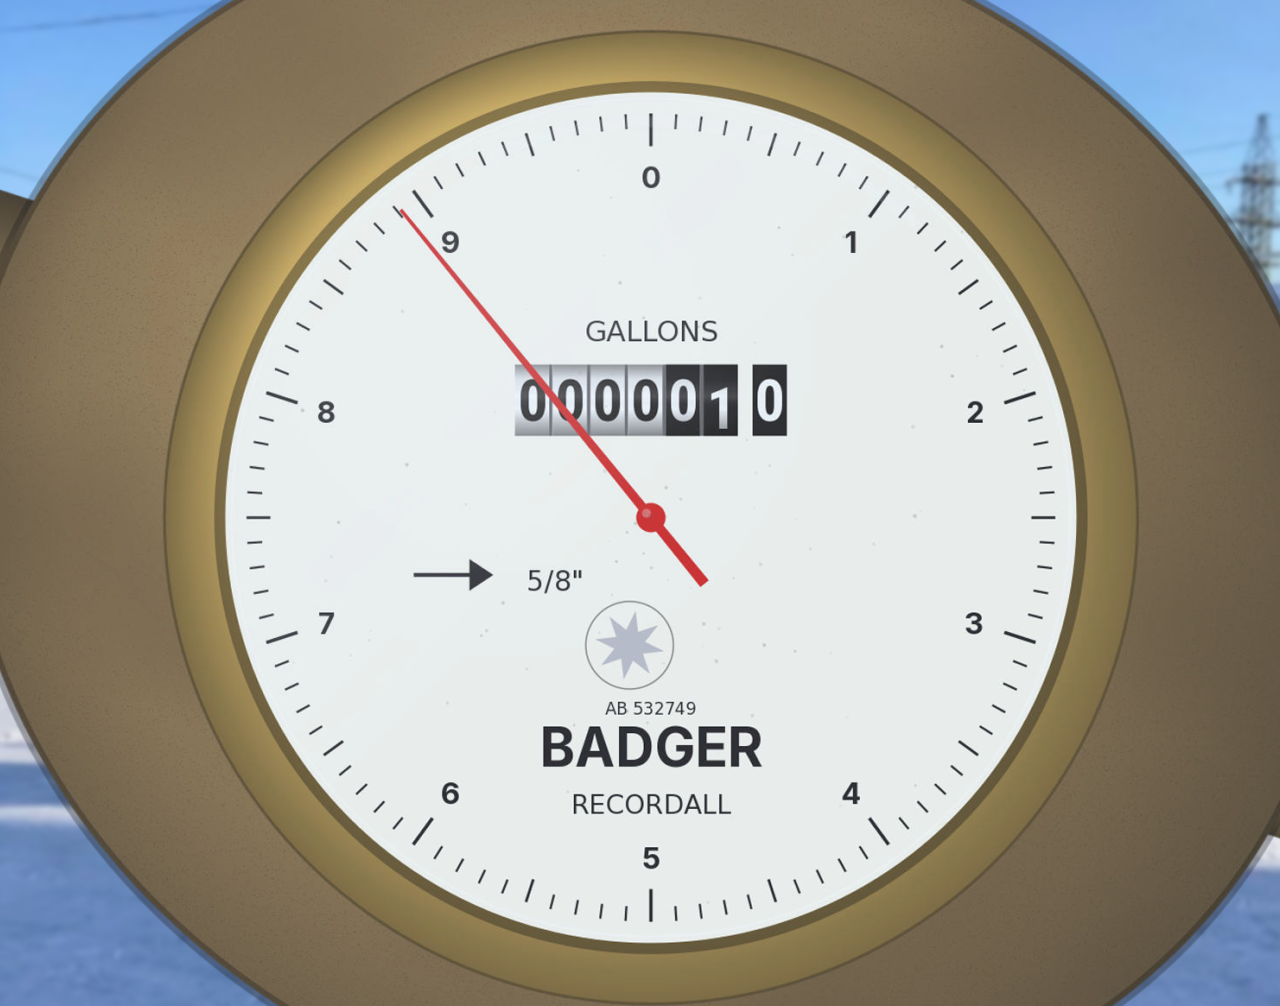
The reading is 8.9 gal
